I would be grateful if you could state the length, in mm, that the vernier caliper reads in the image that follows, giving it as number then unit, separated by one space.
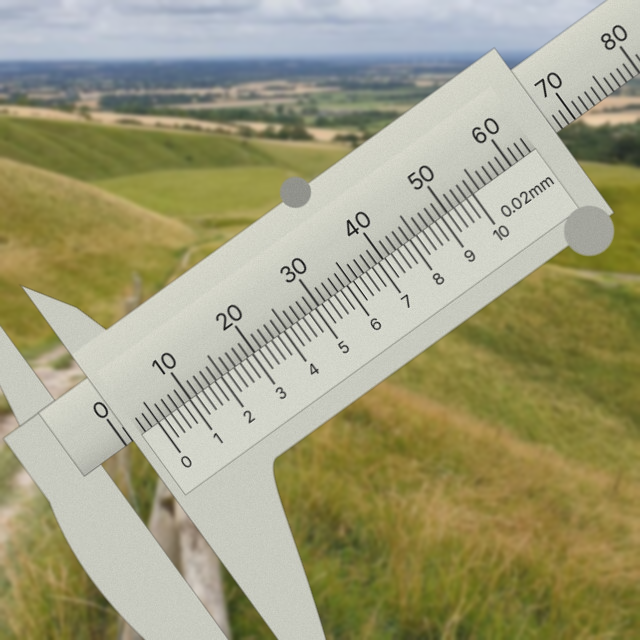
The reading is 5.0 mm
